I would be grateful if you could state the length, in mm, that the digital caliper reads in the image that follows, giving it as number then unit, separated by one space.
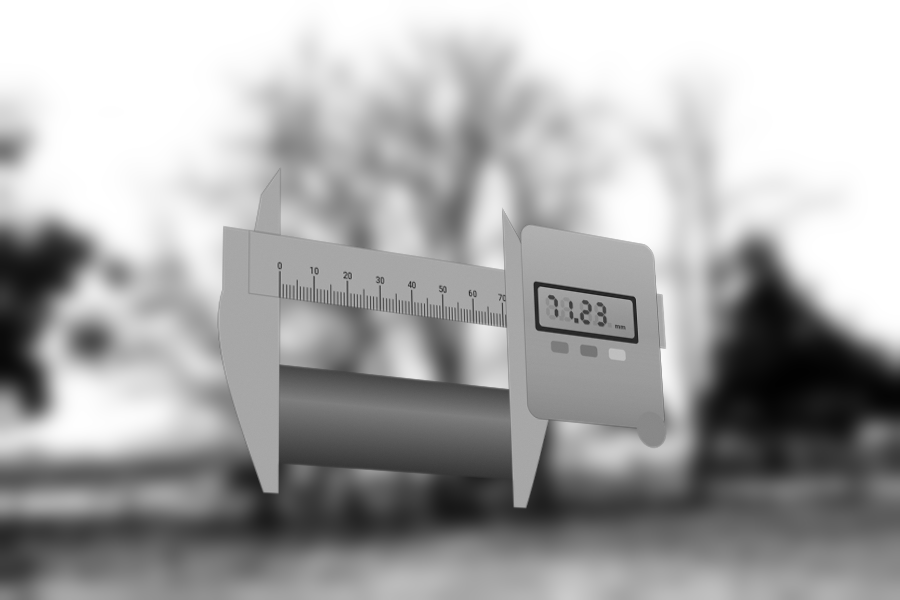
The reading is 71.23 mm
